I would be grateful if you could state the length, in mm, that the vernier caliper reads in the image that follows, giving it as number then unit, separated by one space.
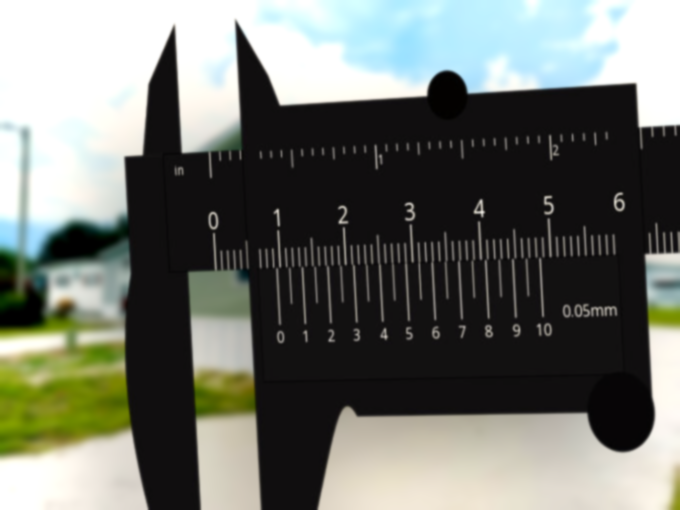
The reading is 9.5 mm
